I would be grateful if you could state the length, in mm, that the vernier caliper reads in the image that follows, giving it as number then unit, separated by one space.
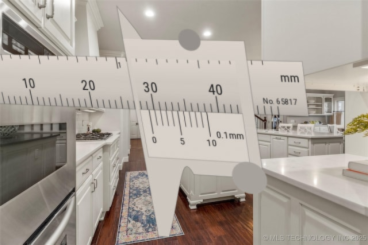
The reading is 29.2 mm
